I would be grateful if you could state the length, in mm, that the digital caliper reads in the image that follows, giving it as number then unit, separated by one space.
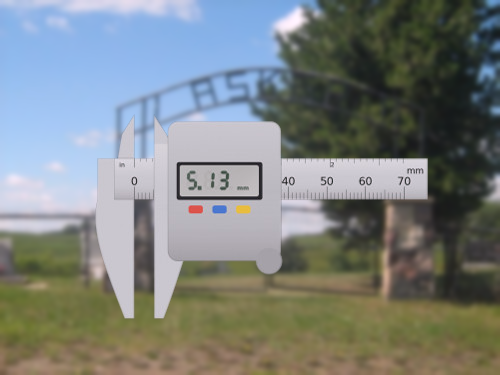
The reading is 5.13 mm
